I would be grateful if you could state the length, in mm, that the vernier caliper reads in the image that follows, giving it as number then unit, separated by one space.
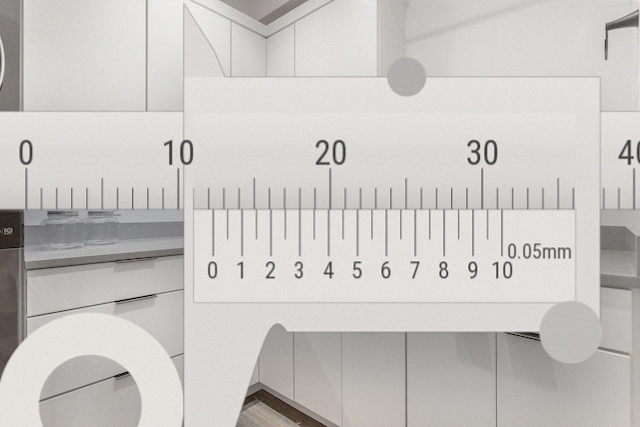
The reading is 12.3 mm
